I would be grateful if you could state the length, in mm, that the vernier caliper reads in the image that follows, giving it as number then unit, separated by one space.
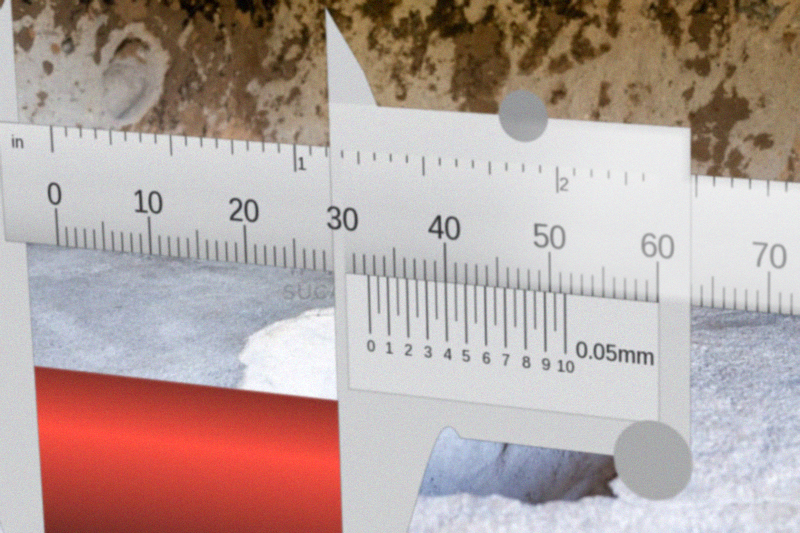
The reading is 32.4 mm
